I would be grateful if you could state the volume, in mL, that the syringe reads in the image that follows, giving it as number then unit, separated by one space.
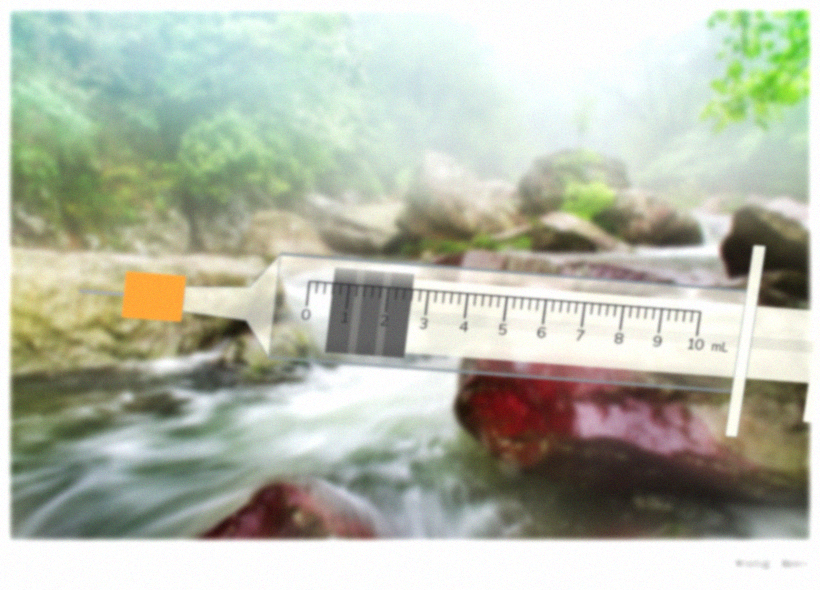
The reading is 0.6 mL
